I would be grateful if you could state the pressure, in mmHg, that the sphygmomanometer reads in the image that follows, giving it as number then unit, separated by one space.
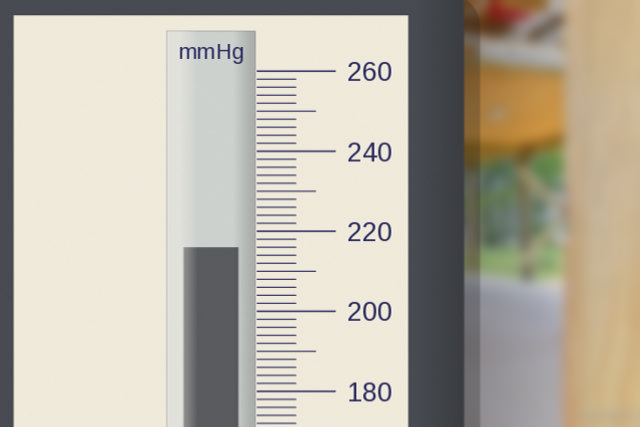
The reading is 216 mmHg
